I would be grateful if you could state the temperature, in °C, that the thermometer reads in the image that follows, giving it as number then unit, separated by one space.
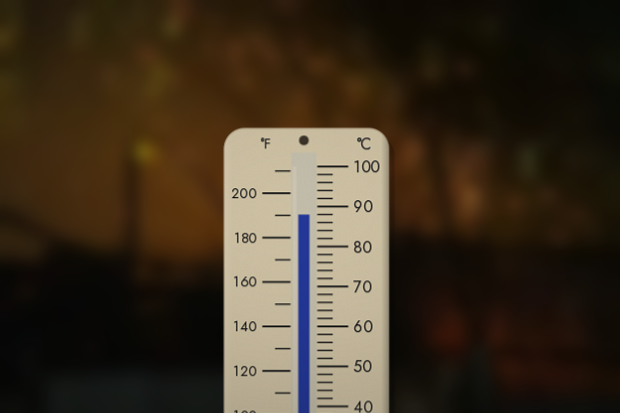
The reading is 88 °C
